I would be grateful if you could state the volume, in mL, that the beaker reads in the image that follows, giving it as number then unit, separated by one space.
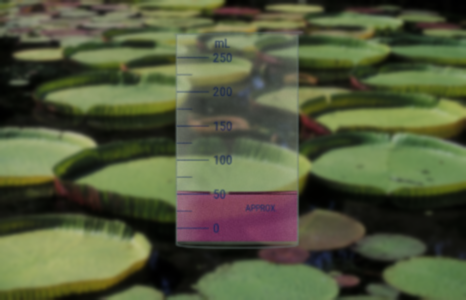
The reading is 50 mL
